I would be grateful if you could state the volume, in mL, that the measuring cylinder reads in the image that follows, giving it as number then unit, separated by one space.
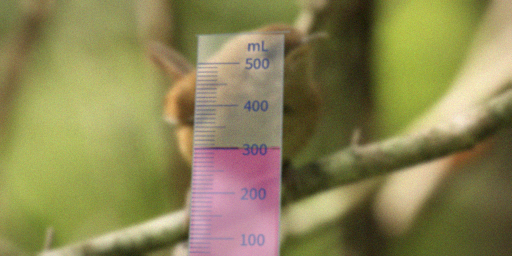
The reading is 300 mL
